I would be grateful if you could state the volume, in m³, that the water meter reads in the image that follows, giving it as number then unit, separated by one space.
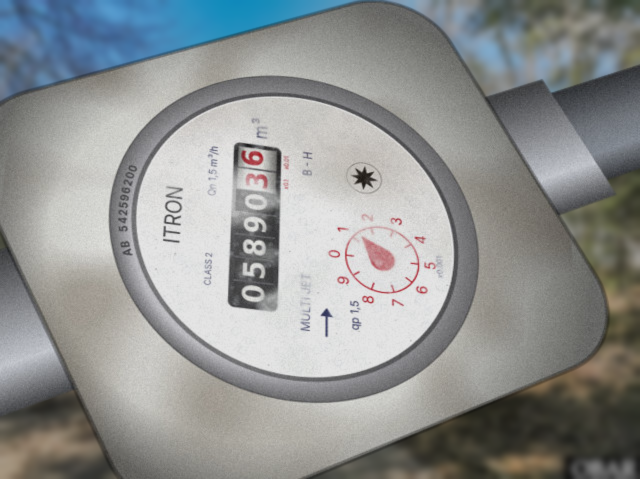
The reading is 5890.361 m³
